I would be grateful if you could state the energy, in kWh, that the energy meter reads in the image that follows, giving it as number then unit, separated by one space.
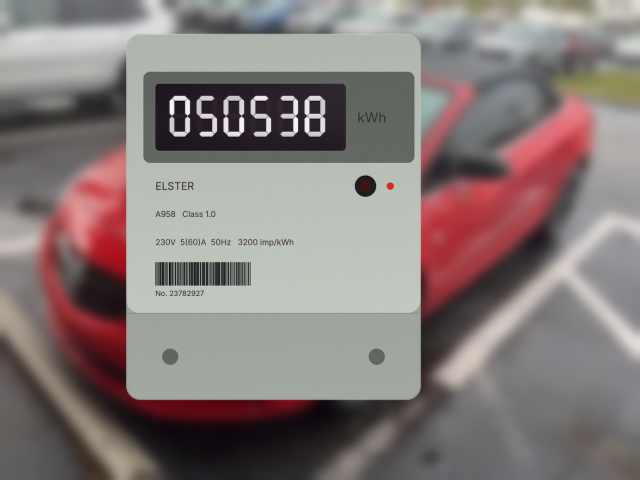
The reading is 50538 kWh
